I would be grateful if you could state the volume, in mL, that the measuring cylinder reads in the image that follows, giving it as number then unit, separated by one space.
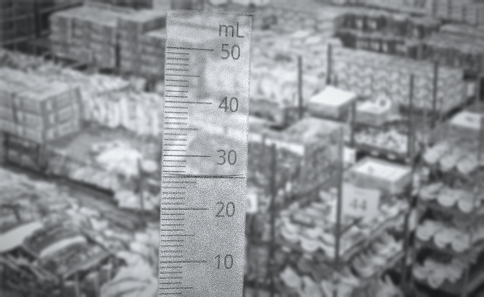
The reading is 26 mL
